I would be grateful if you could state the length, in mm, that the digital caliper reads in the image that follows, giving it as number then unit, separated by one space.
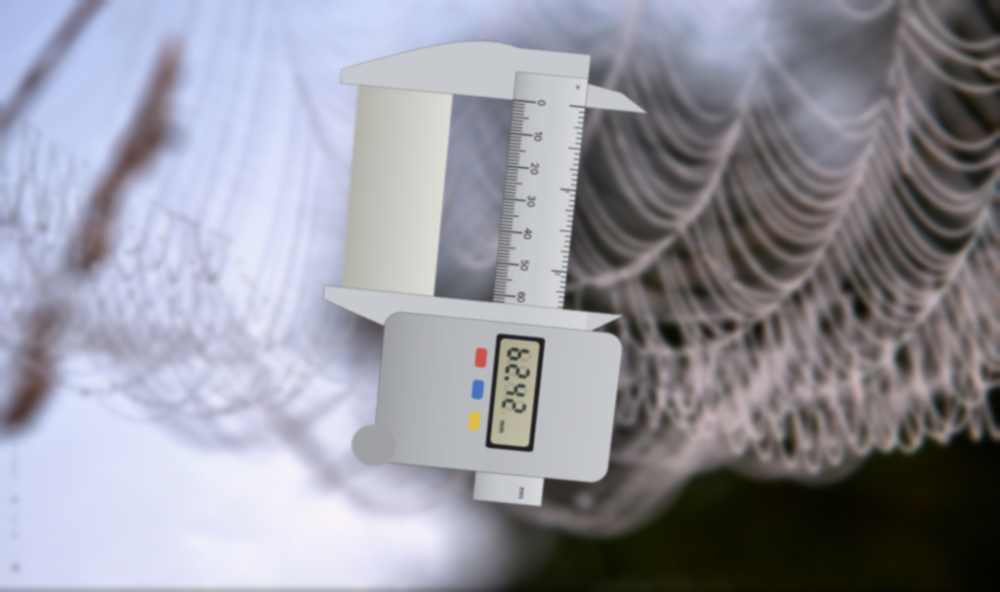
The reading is 62.42 mm
